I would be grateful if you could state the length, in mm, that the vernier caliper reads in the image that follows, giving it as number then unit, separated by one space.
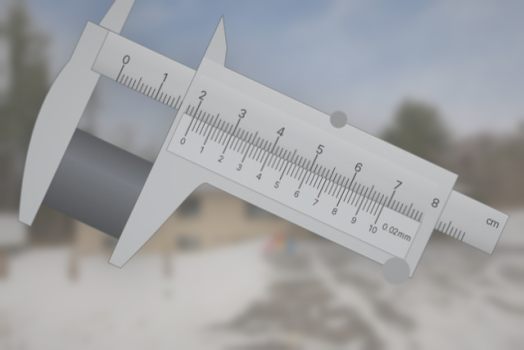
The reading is 20.0 mm
